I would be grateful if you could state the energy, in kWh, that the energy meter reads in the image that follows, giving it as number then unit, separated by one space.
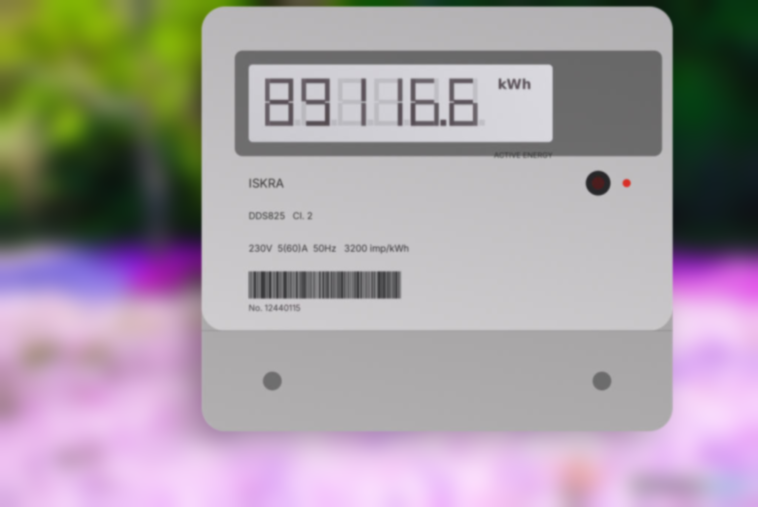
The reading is 89116.6 kWh
